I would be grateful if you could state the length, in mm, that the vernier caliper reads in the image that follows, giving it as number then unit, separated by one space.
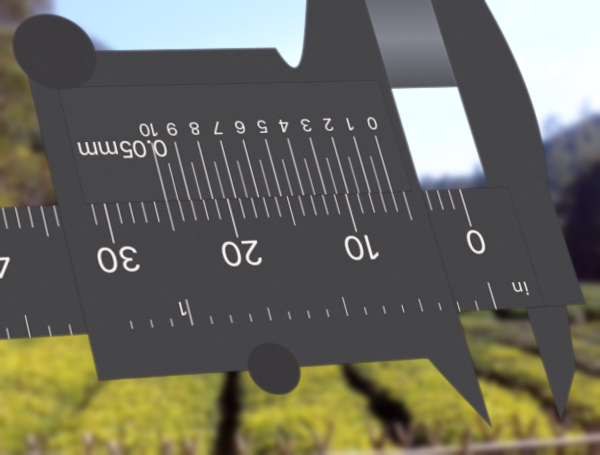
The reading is 6.0 mm
